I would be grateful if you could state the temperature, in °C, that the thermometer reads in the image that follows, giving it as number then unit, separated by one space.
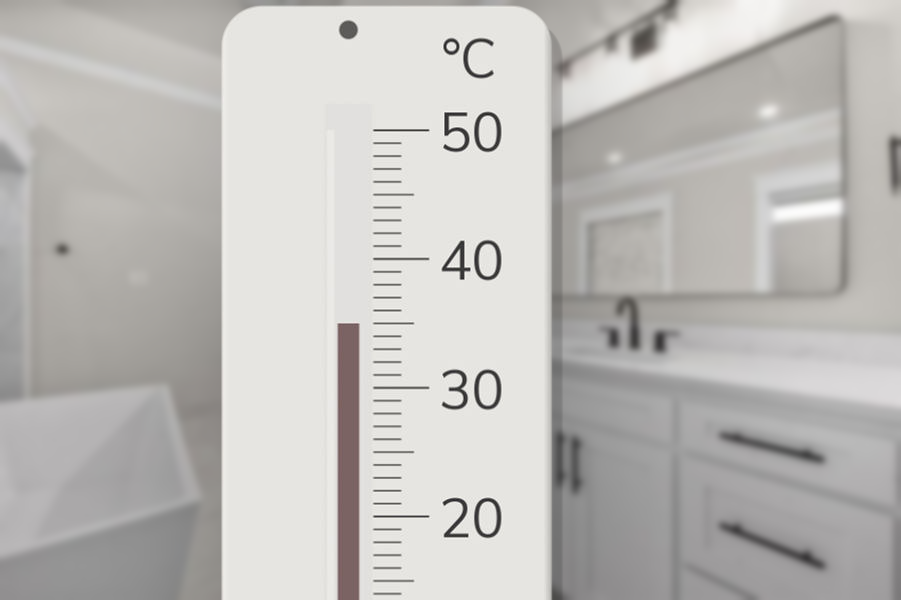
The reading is 35 °C
